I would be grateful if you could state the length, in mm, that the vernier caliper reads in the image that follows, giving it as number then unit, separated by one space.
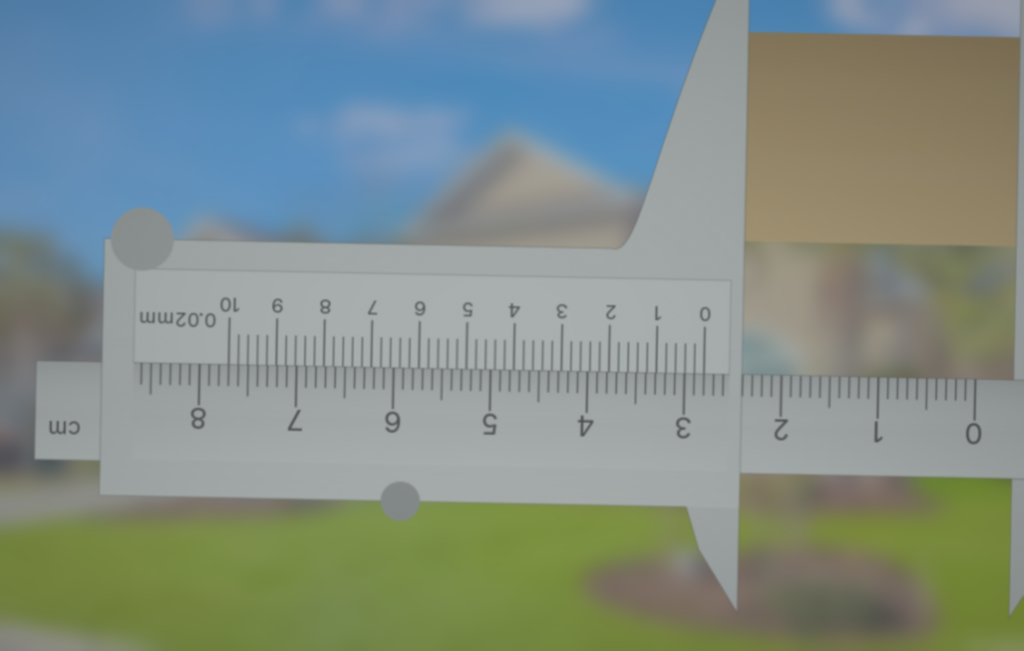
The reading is 28.0 mm
